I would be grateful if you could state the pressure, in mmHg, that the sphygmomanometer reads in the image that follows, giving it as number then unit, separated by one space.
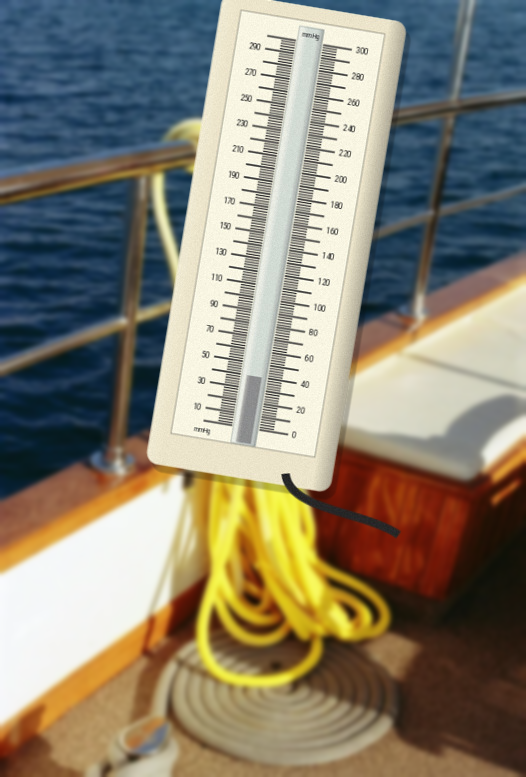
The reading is 40 mmHg
